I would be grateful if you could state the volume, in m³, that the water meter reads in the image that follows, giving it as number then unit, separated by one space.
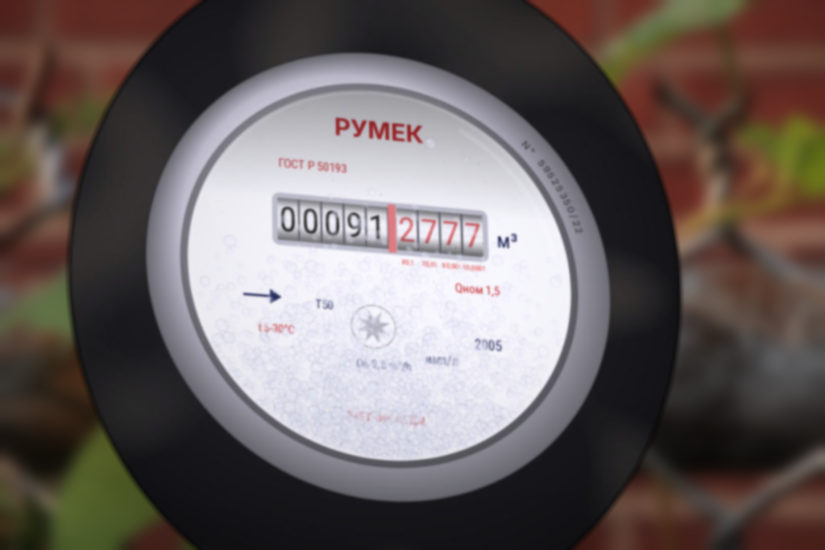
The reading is 91.2777 m³
